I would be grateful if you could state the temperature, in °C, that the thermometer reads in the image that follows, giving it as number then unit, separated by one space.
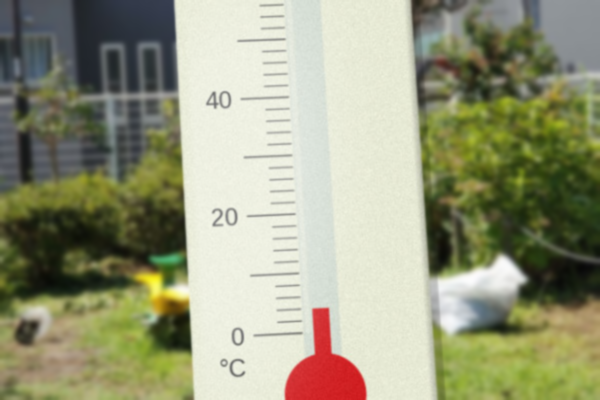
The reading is 4 °C
